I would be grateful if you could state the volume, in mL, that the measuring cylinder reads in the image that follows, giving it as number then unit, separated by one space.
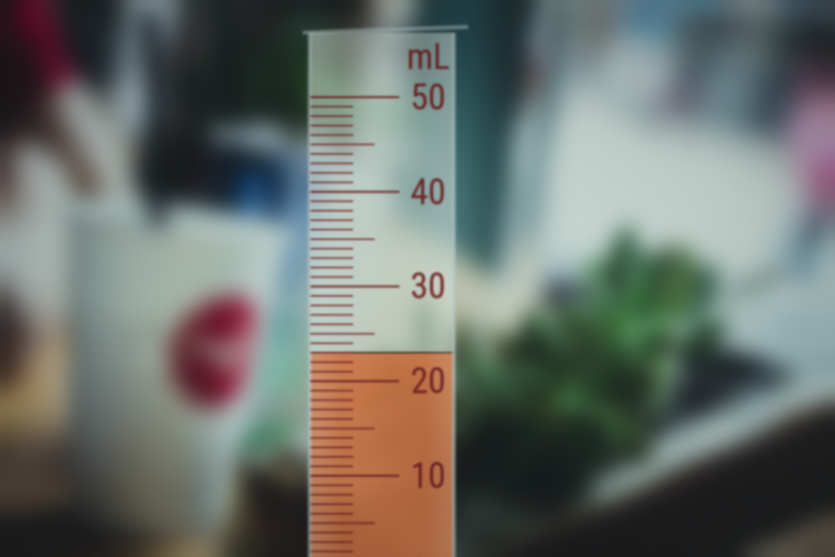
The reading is 23 mL
